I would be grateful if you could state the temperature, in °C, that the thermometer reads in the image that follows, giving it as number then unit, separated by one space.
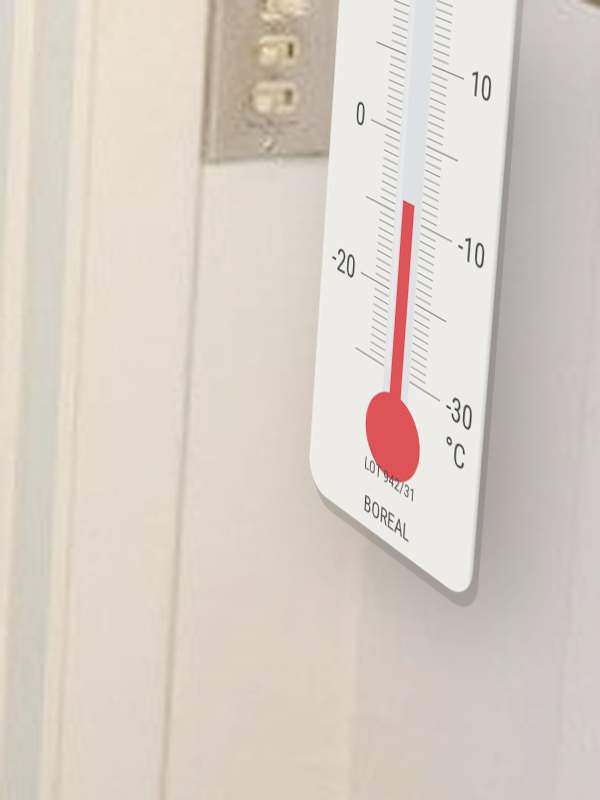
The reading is -8 °C
